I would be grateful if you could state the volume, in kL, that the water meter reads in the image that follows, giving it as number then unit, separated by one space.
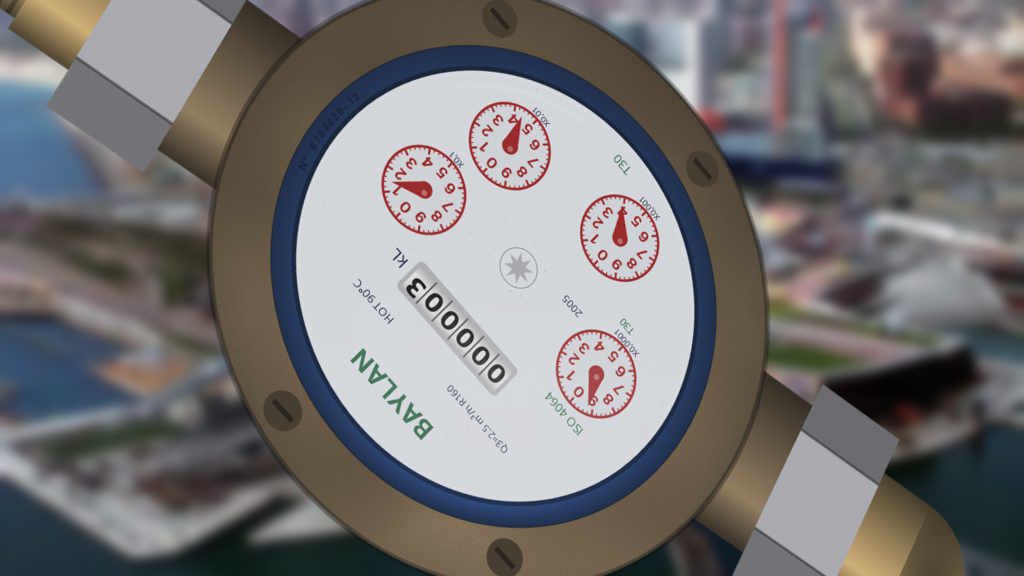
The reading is 3.1439 kL
